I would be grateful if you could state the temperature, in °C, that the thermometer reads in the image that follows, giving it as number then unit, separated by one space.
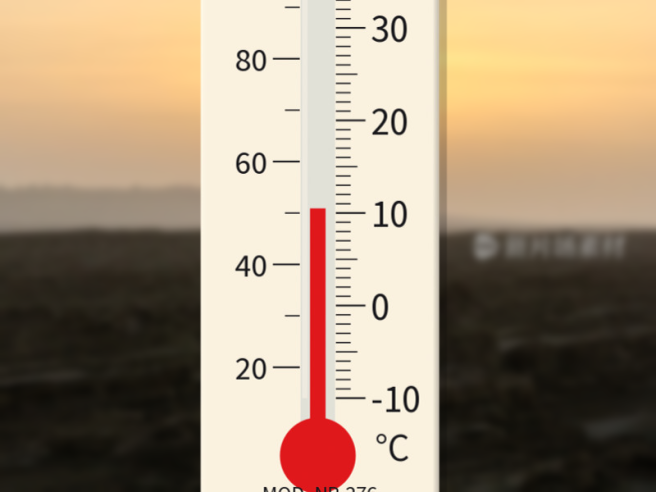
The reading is 10.5 °C
